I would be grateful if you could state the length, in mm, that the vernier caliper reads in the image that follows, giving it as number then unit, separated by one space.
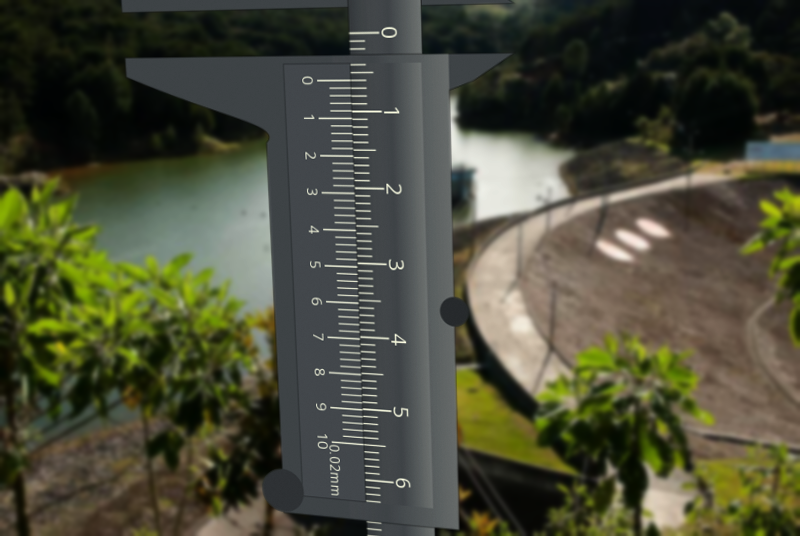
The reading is 6.0 mm
